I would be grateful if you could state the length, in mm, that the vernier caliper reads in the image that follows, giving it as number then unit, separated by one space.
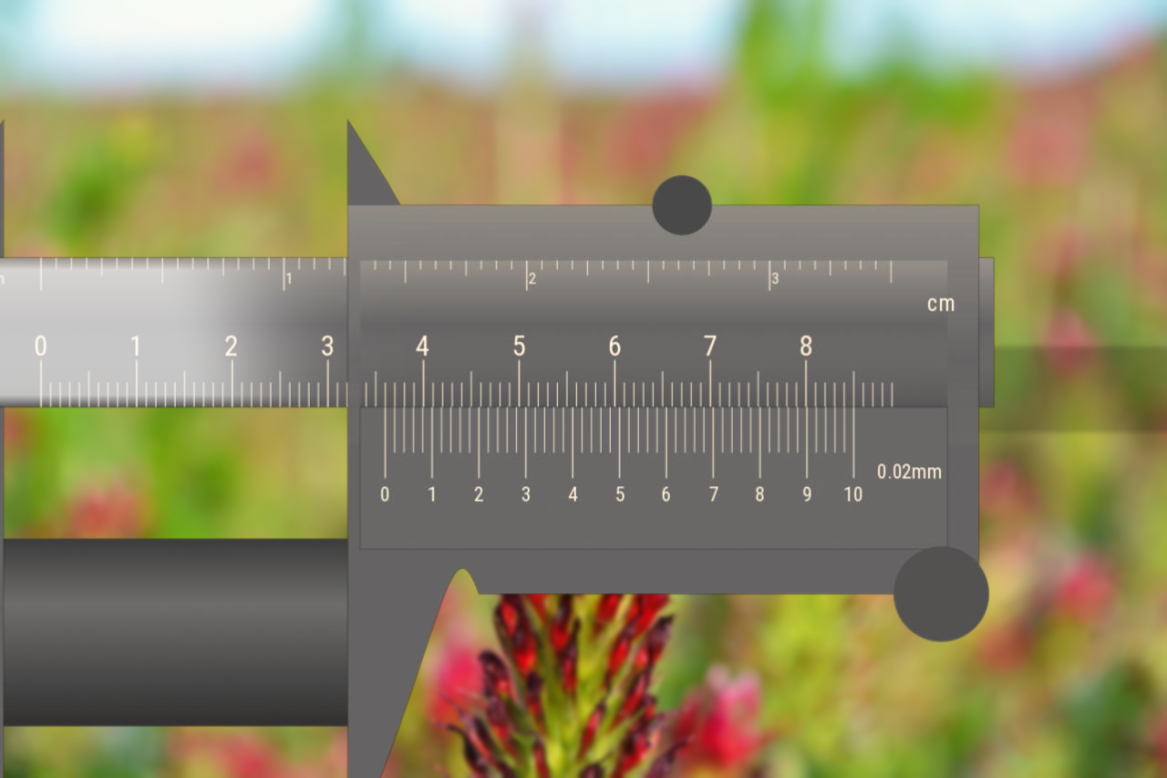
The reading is 36.0 mm
